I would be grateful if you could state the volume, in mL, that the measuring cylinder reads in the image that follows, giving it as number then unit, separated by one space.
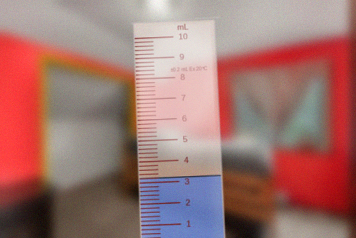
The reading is 3.2 mL
